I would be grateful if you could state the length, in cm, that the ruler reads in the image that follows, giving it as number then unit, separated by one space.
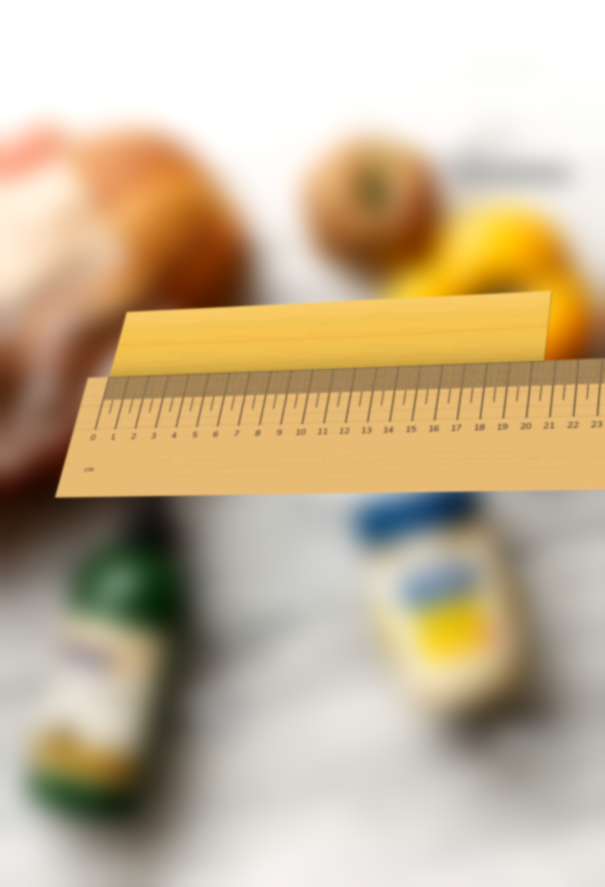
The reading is 20.5 cm
